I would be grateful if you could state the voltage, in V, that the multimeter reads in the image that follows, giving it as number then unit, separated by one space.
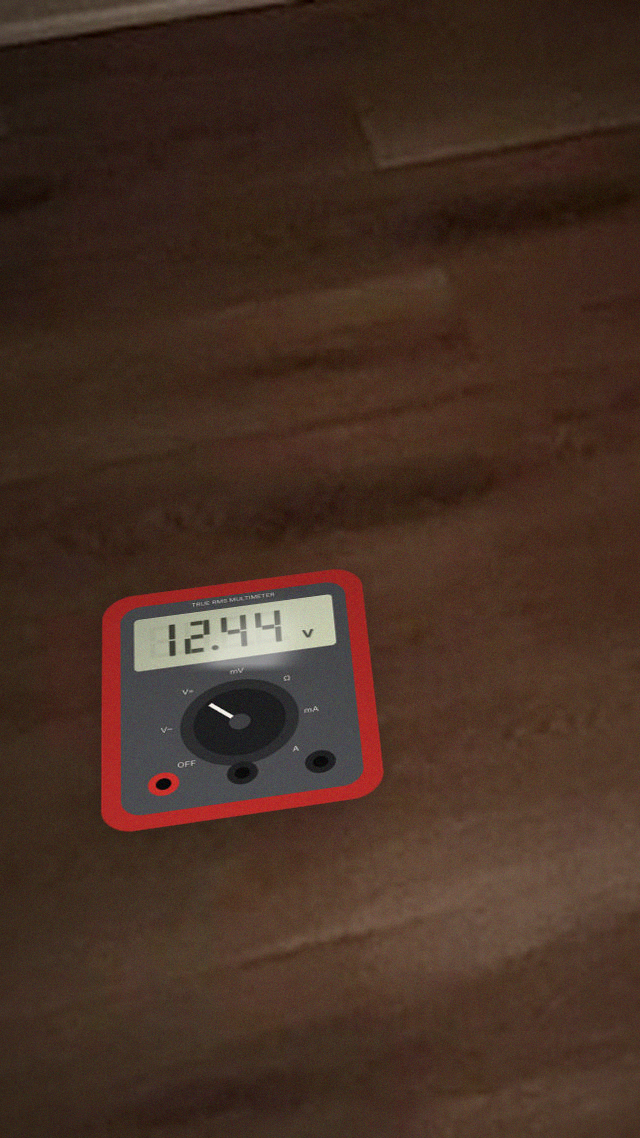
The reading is 12.44 V
